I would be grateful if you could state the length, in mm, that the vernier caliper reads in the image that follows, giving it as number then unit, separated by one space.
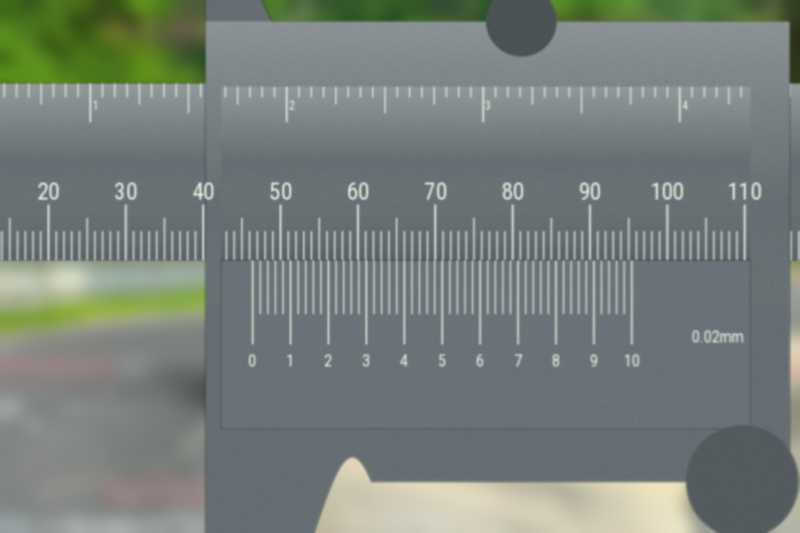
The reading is 46.4 mm
